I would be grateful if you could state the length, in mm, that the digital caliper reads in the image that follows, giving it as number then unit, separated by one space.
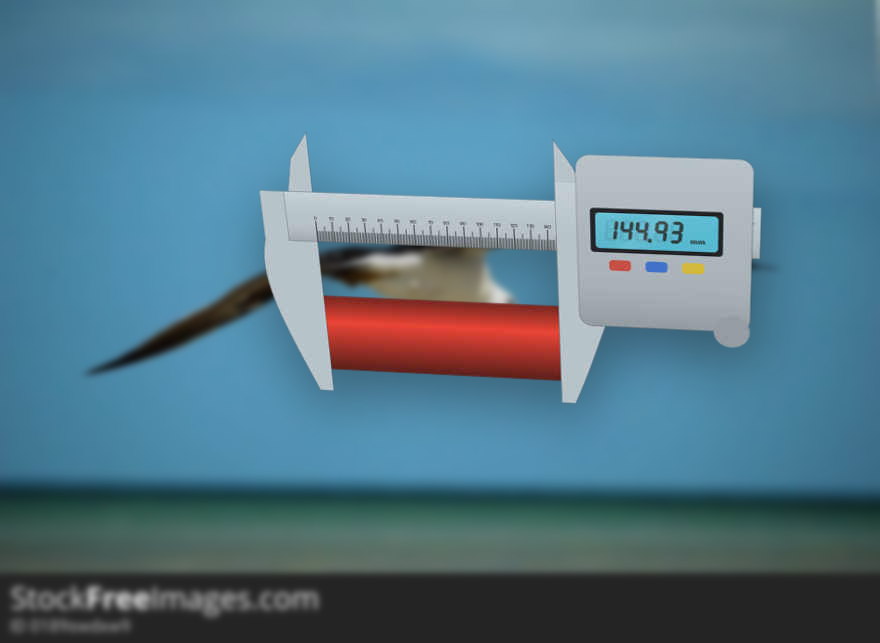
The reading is 144.93 mm
